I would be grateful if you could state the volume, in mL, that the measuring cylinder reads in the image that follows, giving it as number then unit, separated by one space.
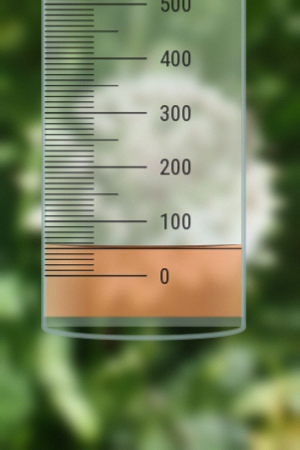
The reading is 50 mL
